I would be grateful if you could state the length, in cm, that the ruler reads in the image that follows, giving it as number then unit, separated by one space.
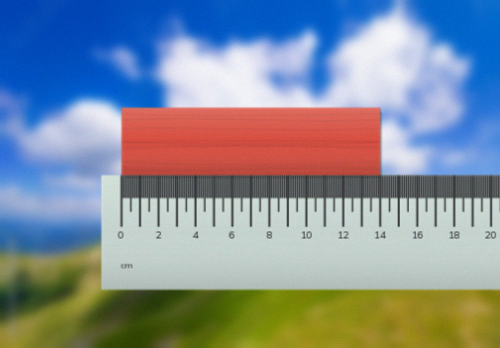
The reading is 14 cm
